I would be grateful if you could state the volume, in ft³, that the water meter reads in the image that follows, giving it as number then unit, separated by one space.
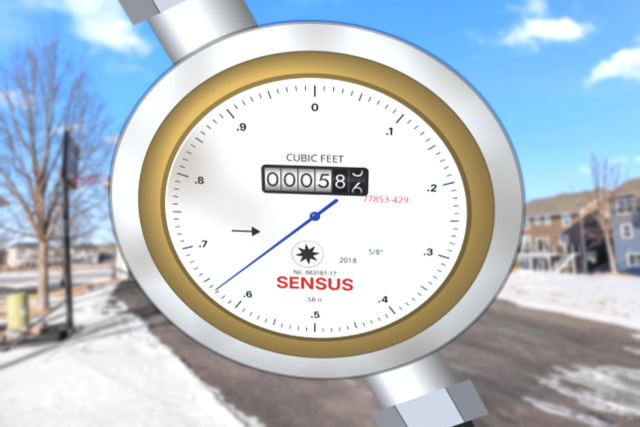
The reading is 585.63 ft³
